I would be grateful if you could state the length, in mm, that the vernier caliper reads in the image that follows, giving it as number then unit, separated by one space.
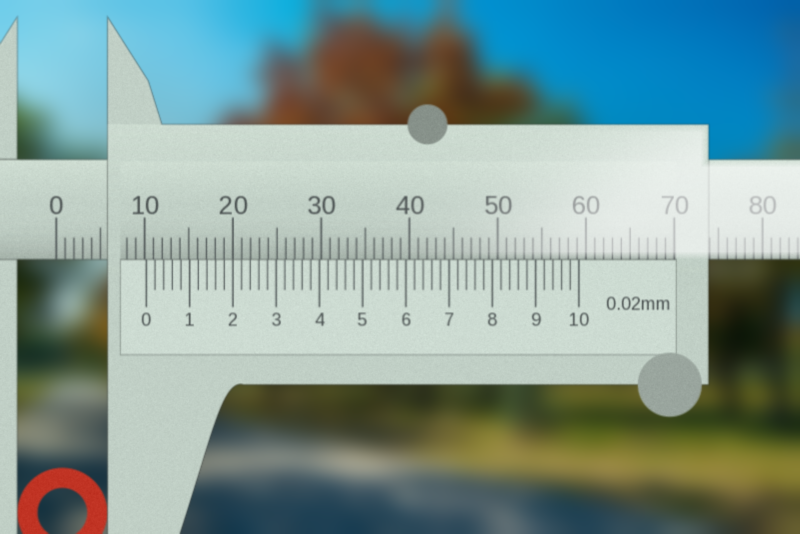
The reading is 10.2 mm
